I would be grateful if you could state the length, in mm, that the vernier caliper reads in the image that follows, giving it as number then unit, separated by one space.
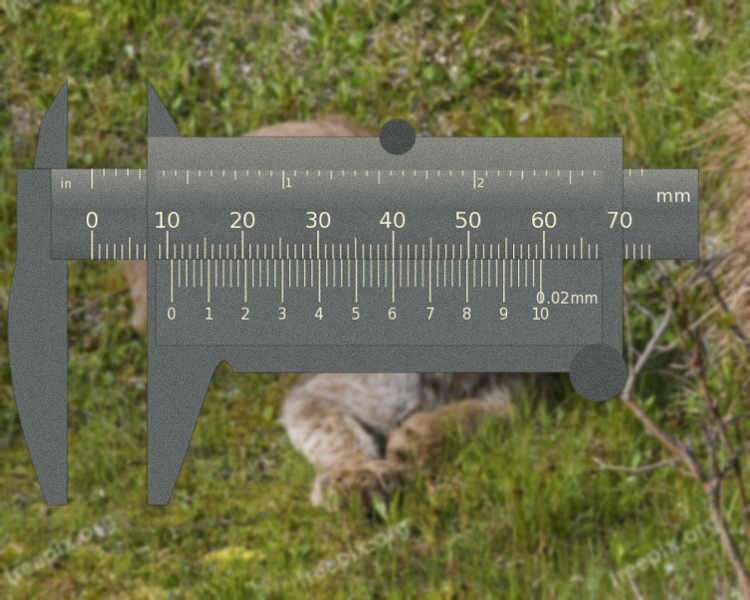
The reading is 10.6 mm
